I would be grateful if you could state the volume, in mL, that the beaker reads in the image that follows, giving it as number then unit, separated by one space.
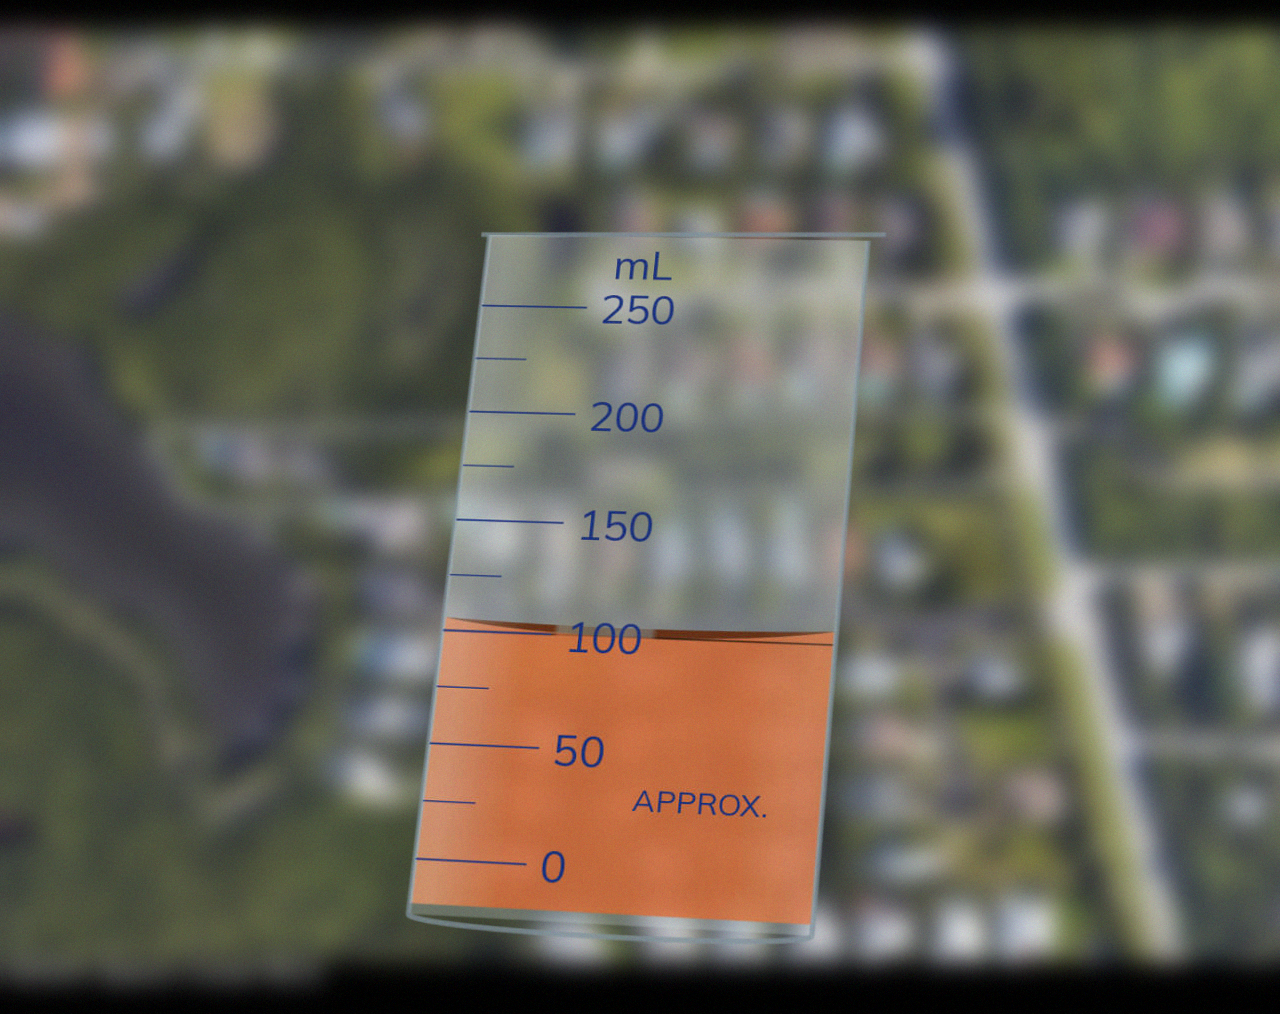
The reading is 100 mL
